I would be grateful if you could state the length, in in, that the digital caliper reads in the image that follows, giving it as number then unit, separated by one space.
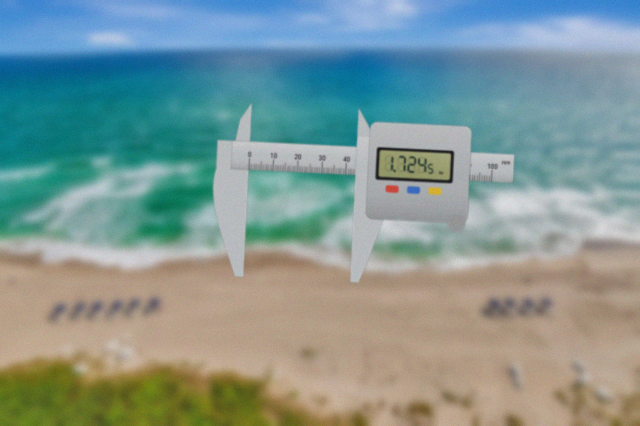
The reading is 1.7245 in
